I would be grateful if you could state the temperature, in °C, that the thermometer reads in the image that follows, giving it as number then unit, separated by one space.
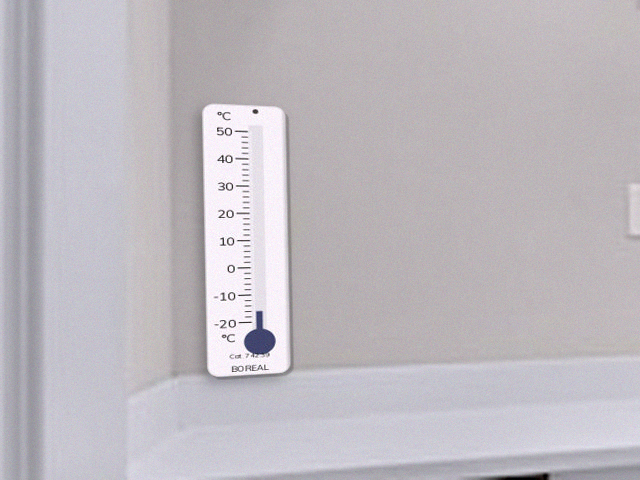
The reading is -16 °C
